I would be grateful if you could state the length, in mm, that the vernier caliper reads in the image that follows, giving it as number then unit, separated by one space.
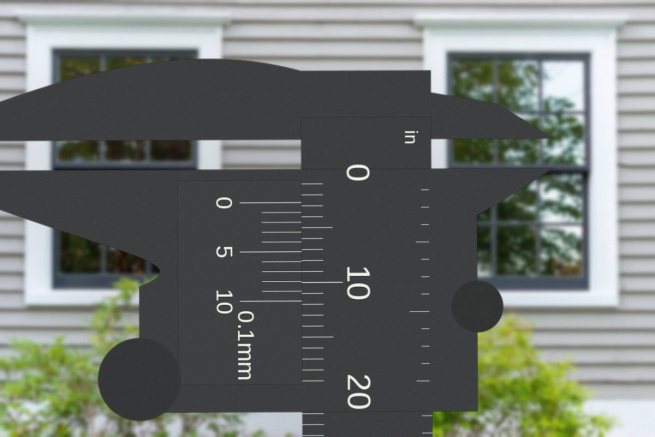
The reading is 2.7 mm
